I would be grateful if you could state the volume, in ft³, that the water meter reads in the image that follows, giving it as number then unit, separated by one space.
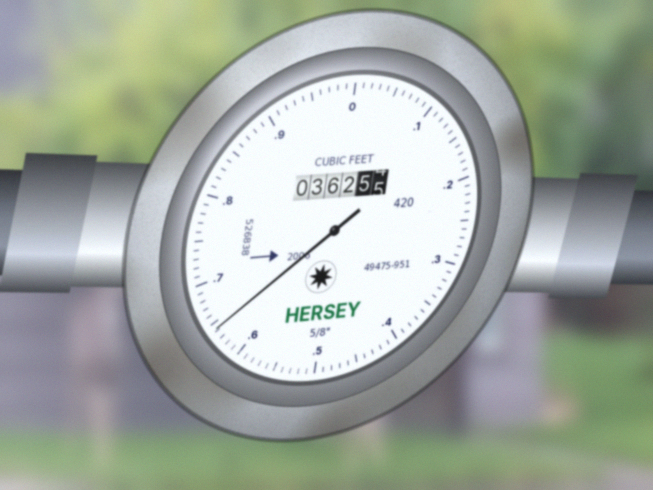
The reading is 36254.64 ft³
